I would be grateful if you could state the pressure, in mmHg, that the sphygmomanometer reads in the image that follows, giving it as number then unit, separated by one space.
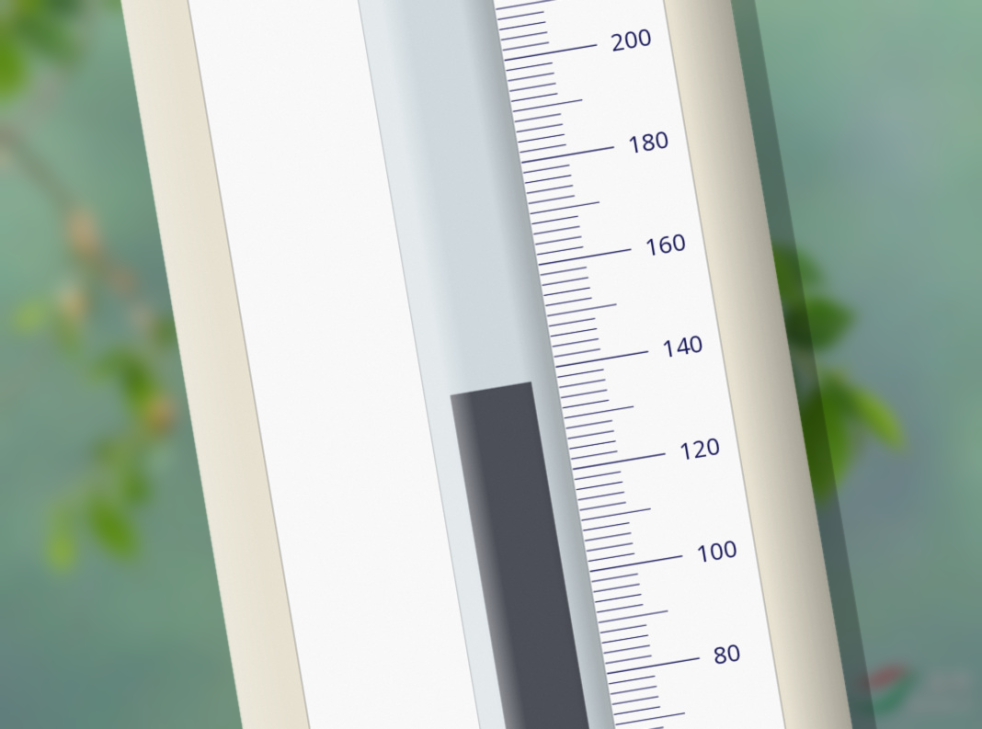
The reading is 138 mmHg
